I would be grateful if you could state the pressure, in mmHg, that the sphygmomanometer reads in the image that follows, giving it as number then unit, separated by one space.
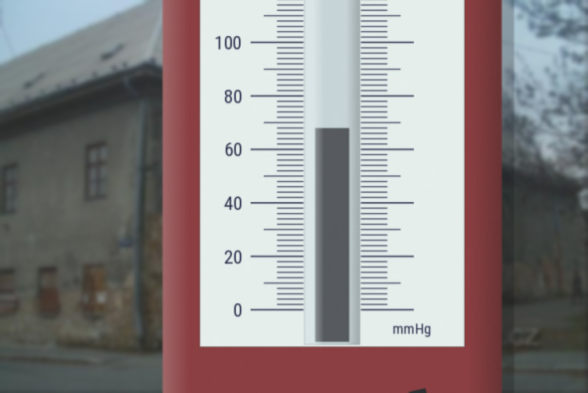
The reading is 68 mmHg
